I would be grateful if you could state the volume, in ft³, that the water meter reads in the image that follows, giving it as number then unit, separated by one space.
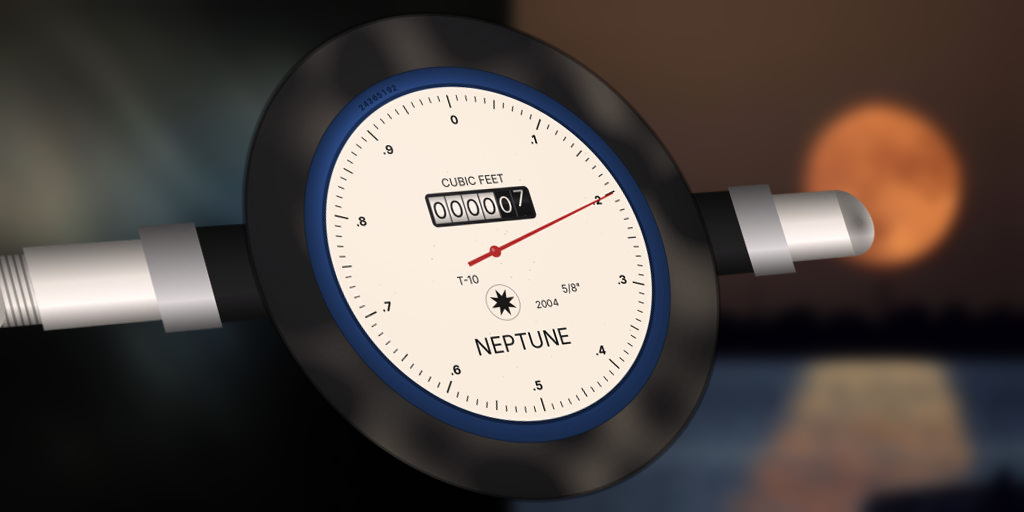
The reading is 7.20 ft³
